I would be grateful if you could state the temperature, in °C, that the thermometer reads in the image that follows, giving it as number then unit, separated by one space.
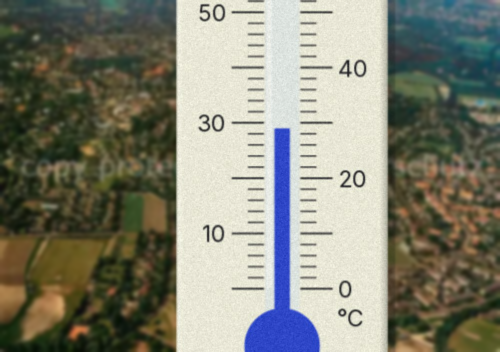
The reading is 29 °C
